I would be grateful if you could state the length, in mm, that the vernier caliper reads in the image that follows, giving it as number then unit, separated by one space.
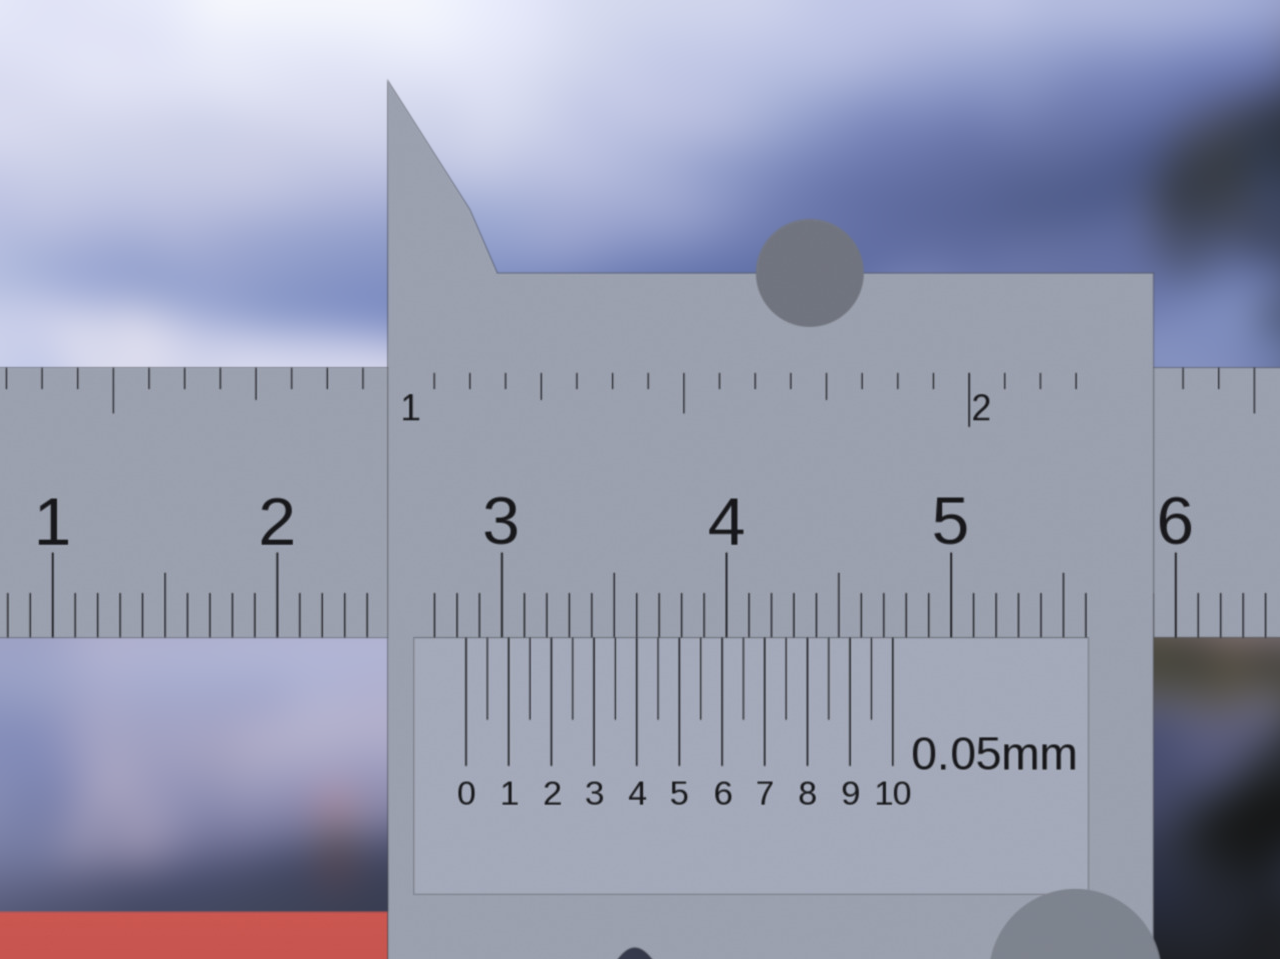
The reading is 28.4 mm
